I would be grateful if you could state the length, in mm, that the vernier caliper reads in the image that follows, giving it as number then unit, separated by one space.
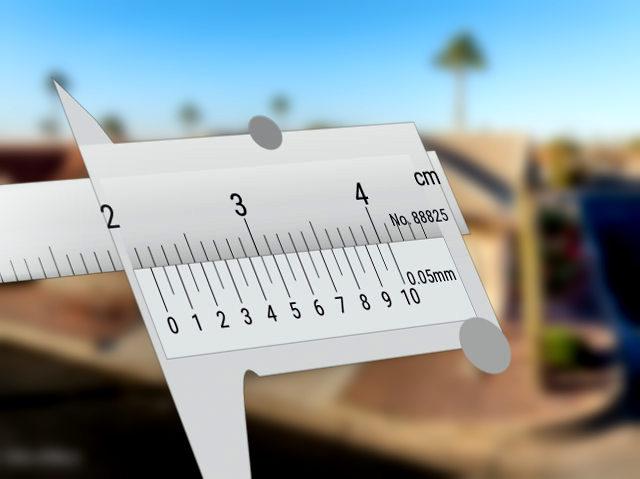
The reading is 21.6 mm
